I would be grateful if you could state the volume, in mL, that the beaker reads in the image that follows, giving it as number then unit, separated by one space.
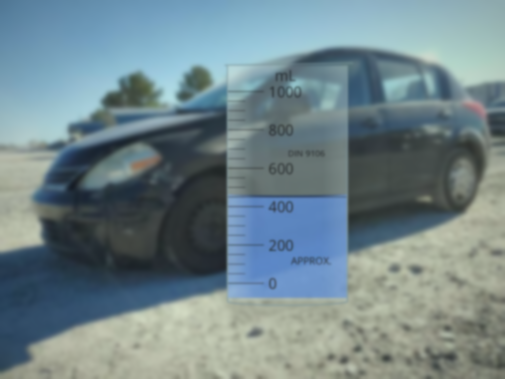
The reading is 450 mL
